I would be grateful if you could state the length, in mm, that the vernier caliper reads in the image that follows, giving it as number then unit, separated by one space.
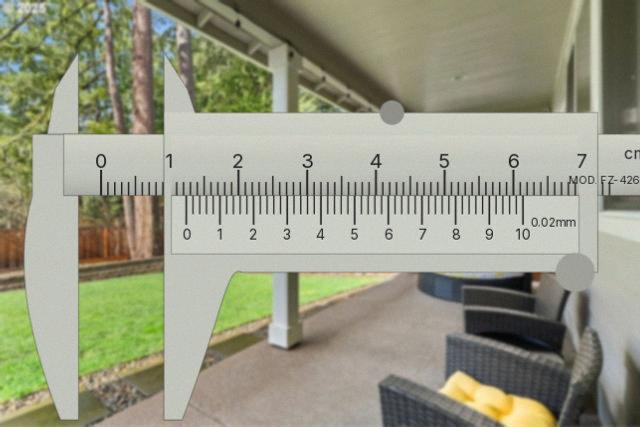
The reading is 12.4 mm
